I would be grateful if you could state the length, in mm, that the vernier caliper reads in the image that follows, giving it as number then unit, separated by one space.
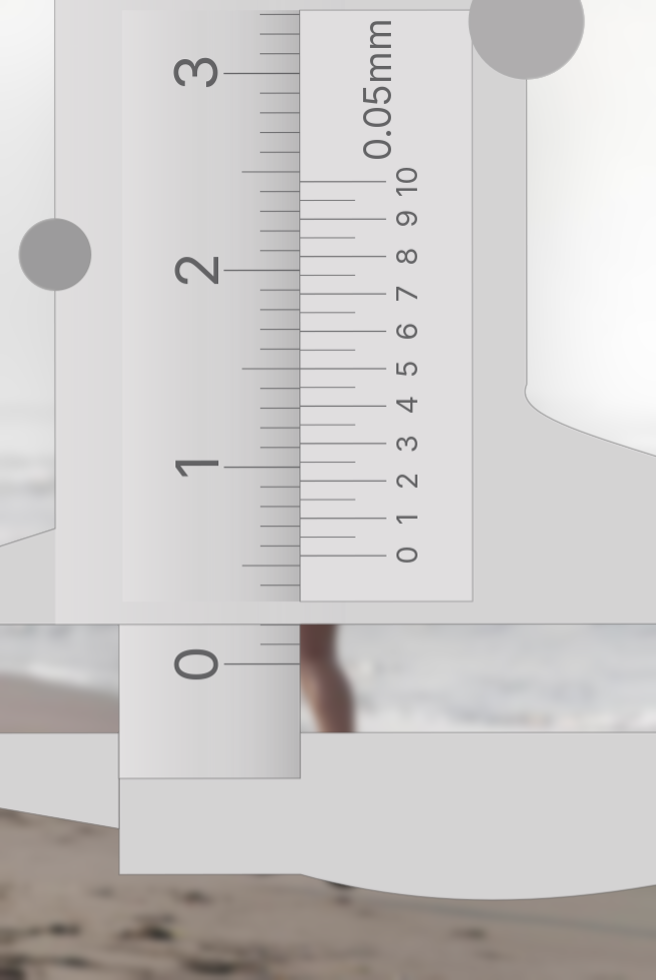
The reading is 5.5 mm
